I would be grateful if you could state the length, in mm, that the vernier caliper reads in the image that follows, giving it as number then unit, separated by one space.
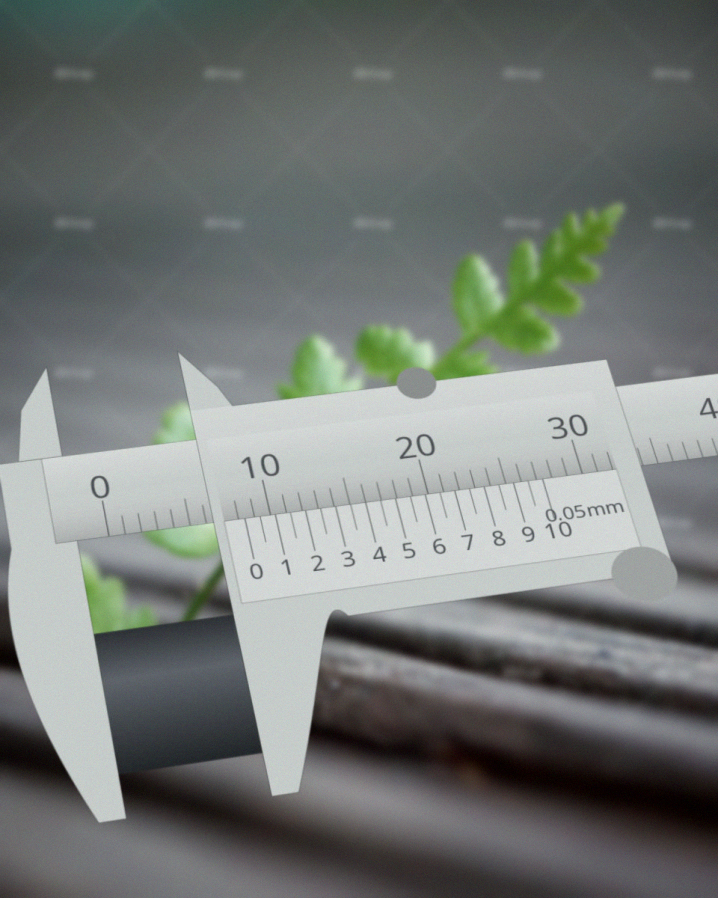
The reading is 8.4 mm
